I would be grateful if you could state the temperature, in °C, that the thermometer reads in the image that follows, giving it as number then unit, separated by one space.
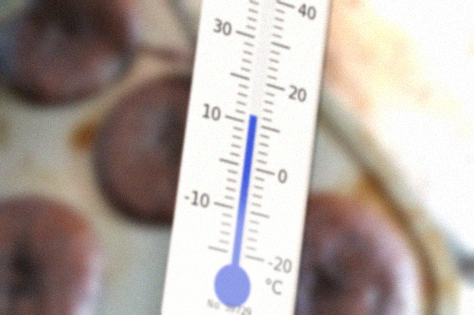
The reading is 12 °C
